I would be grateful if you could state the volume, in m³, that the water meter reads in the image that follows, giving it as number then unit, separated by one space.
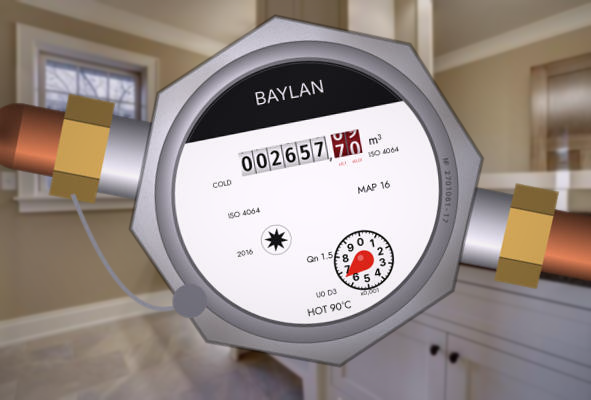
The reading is 2657.696 m³
